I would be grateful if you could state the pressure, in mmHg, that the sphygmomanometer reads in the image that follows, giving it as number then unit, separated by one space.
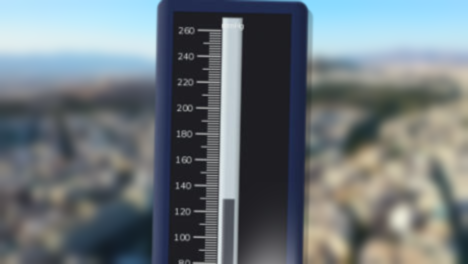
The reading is 130 mmHg
